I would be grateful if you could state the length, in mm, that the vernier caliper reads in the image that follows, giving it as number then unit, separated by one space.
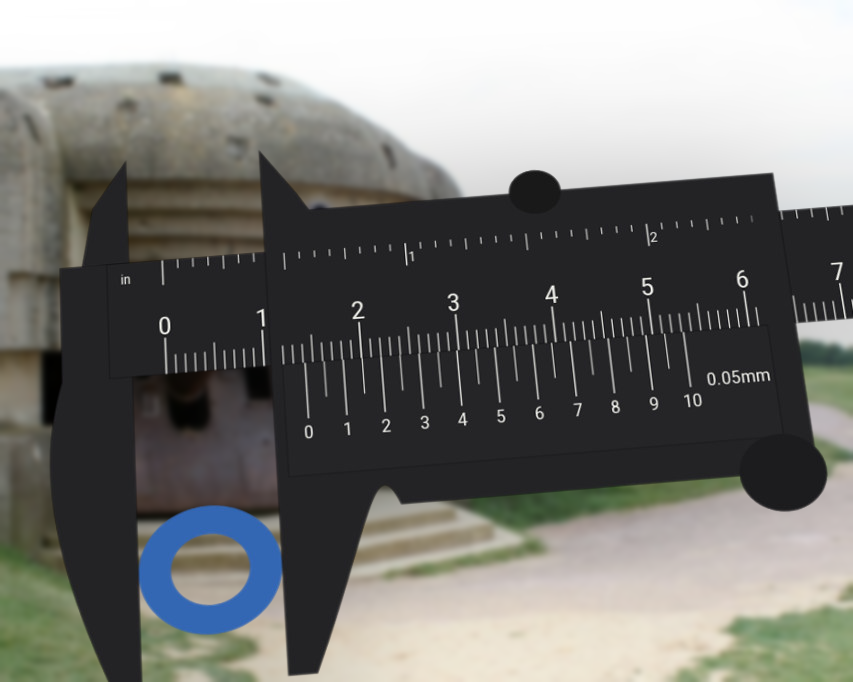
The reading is 14.2 mm
